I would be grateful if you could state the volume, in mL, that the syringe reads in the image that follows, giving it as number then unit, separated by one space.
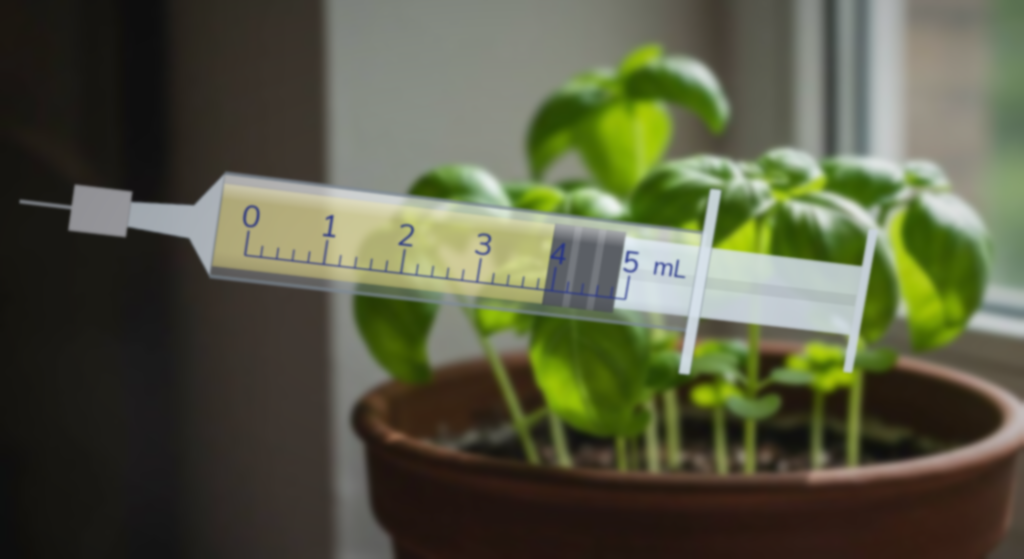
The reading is 3.9 mL
